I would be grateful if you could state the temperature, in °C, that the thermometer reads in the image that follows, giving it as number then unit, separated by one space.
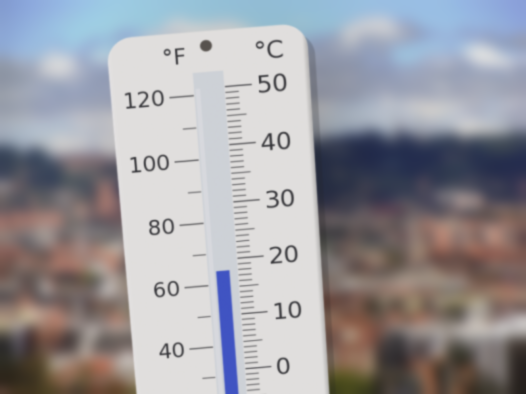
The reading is 18 °C
